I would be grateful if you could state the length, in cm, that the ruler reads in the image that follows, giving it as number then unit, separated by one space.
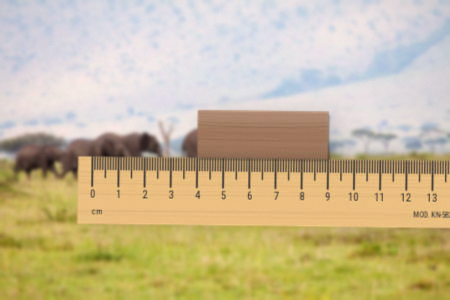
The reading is 5 cm
